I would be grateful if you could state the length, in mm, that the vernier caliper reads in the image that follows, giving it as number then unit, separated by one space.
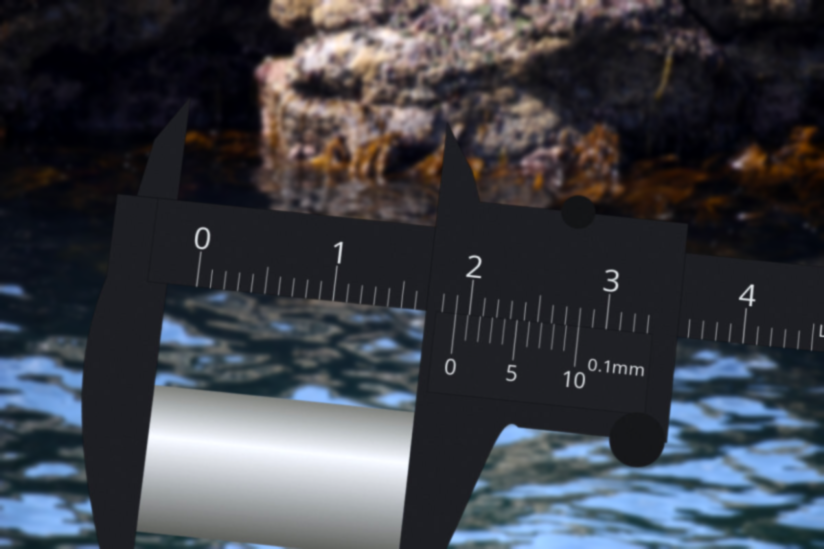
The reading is 19.0 mm
